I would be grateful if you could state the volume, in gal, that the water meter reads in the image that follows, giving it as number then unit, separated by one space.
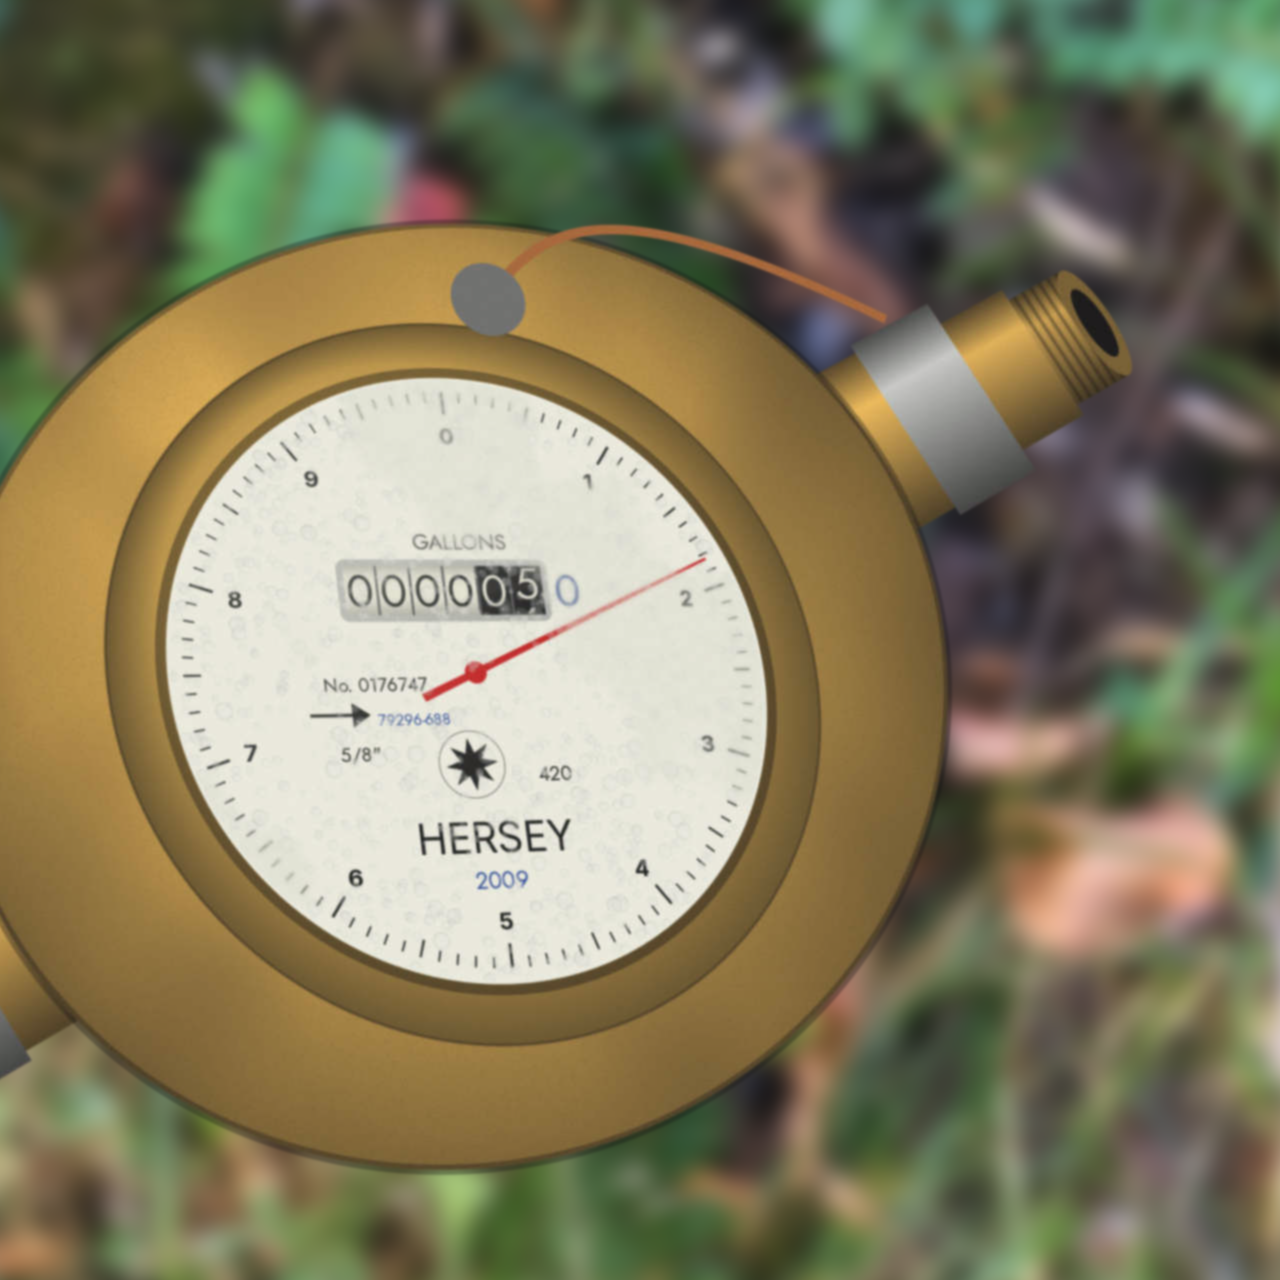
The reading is 51.8 gal
